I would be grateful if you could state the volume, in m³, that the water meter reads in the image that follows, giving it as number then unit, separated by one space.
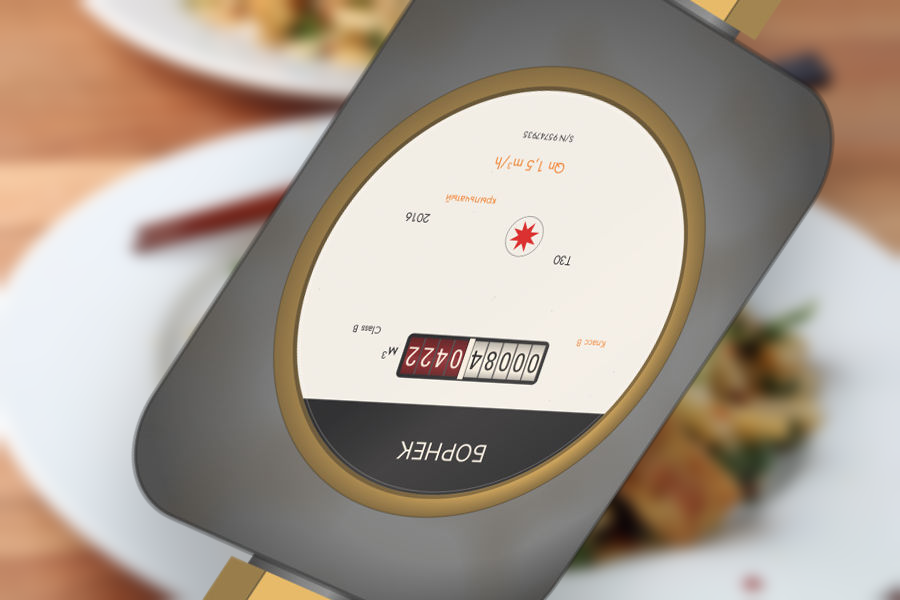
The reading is 84.0422 m³
